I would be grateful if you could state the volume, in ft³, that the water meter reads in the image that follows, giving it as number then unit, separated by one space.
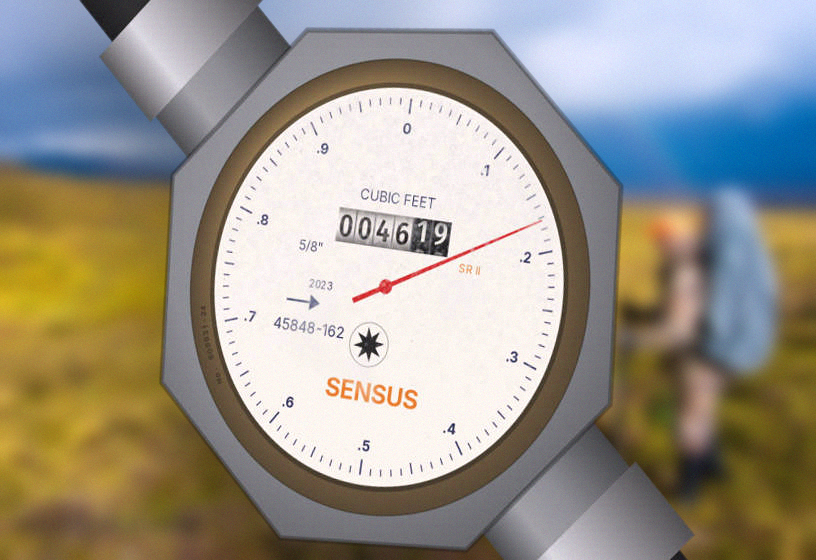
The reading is 4619.17 ft³
